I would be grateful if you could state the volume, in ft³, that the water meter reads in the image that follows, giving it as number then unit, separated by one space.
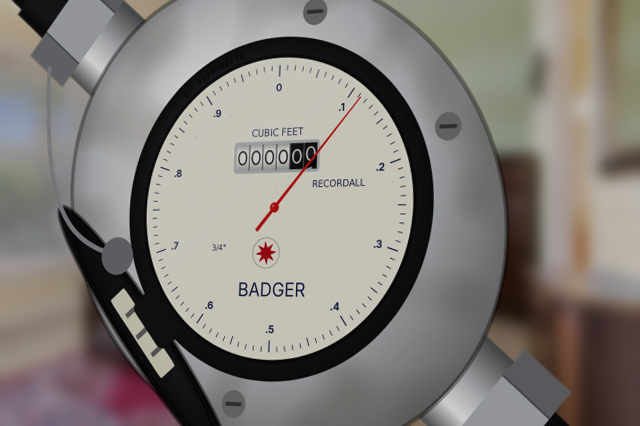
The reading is 0.11 ft³
